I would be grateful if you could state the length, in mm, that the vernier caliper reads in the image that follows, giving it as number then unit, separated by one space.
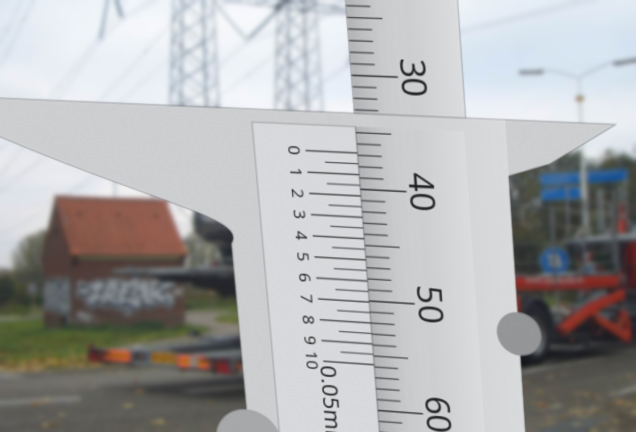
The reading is 36.8 mm
